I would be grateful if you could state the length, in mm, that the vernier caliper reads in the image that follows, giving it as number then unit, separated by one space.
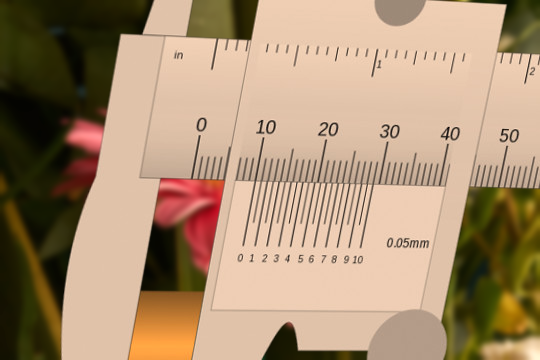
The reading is 10.0 mm
